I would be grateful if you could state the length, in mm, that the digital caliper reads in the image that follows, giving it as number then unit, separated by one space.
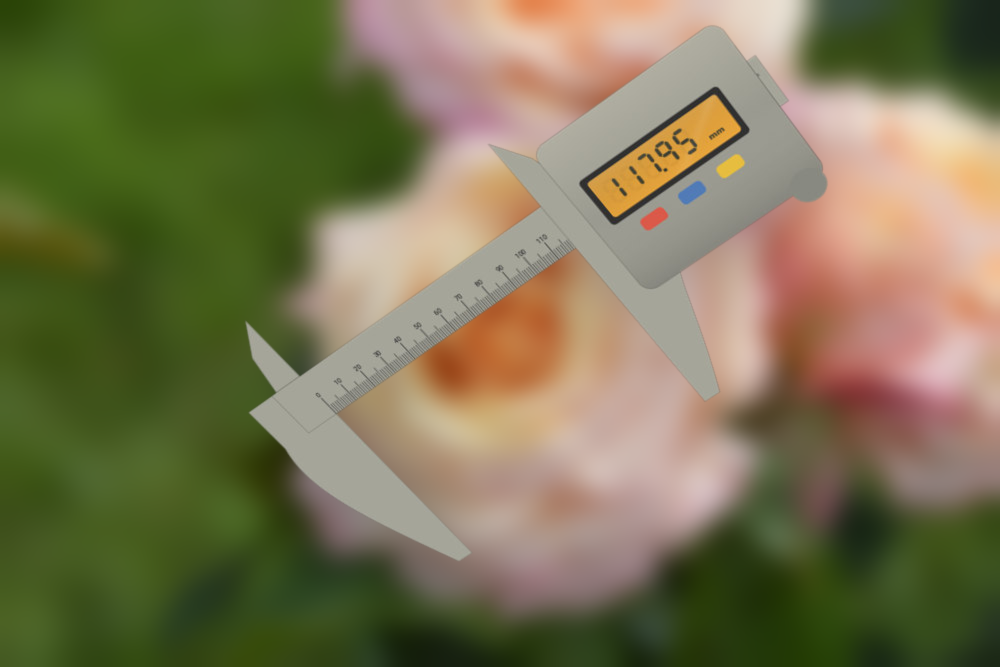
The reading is 117.95 mm
